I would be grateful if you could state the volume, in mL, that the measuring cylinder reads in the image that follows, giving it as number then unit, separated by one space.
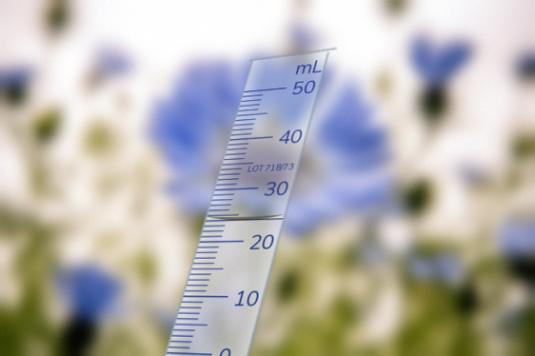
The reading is 24 mL
